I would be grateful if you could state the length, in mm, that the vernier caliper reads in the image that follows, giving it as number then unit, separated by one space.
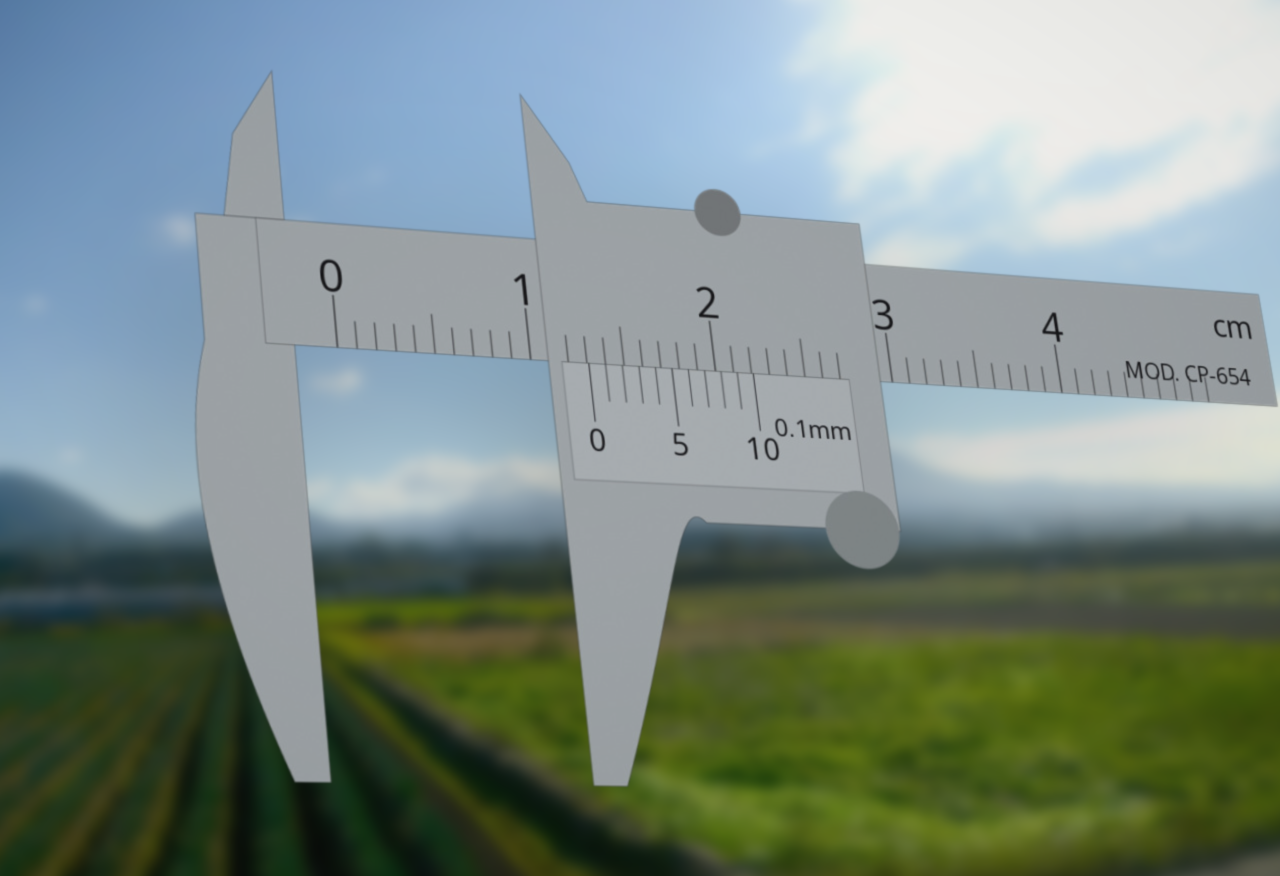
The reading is 13.1 mm
